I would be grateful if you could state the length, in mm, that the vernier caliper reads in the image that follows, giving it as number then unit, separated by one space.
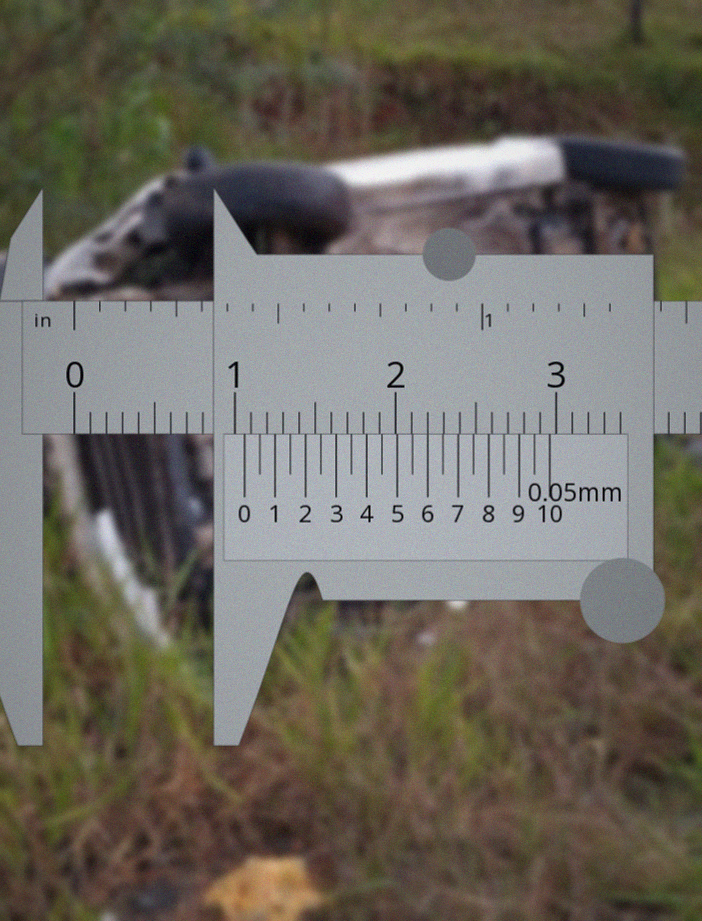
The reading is 10.6 mm
